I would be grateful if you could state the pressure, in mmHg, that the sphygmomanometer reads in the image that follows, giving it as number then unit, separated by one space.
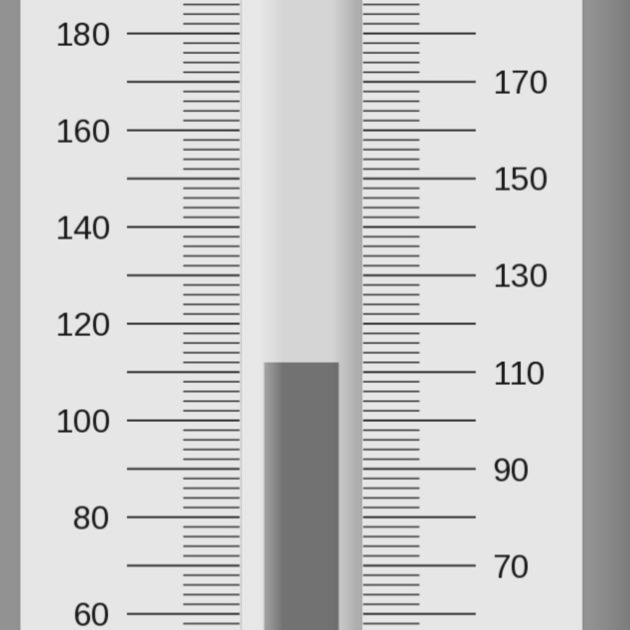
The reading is 112 mmHg
